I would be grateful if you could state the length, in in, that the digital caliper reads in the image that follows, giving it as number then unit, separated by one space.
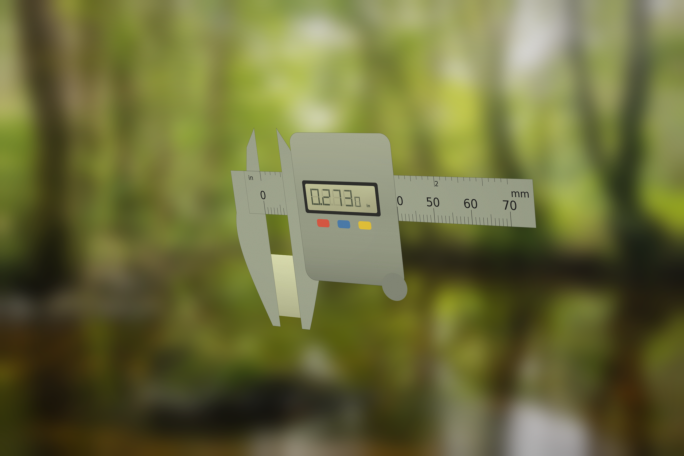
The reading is 0.2730 in
